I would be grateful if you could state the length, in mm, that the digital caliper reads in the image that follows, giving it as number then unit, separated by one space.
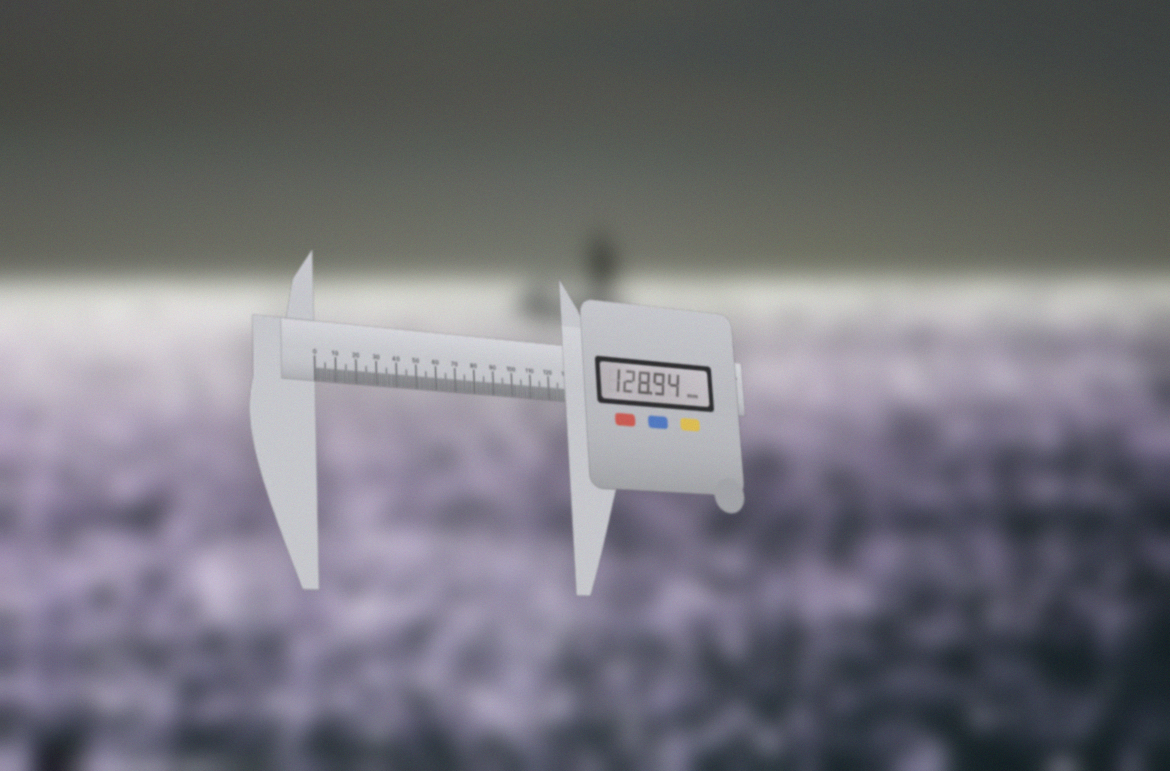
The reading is 128.94 mm
